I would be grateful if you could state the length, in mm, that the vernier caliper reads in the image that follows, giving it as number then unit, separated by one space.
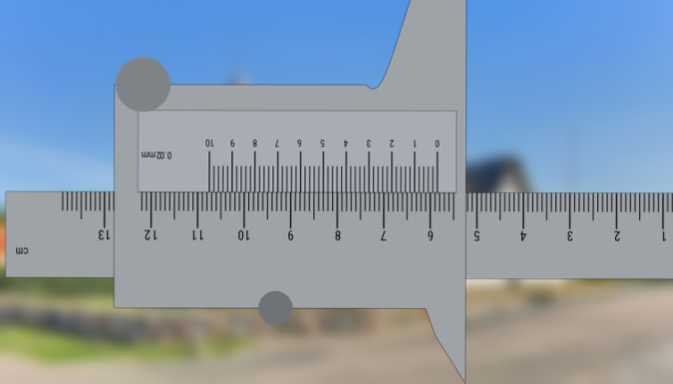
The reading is 58.5 mm
